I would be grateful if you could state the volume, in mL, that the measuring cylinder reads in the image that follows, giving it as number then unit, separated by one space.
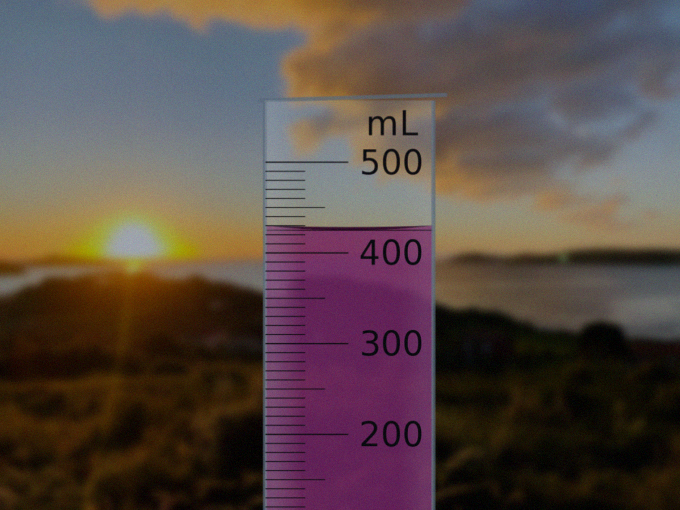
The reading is 425 mL
